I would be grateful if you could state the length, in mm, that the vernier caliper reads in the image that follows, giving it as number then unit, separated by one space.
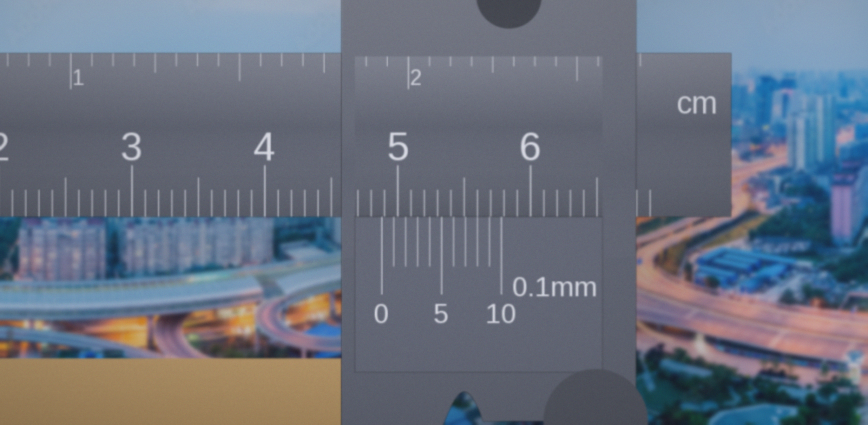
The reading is 48.8 mm
